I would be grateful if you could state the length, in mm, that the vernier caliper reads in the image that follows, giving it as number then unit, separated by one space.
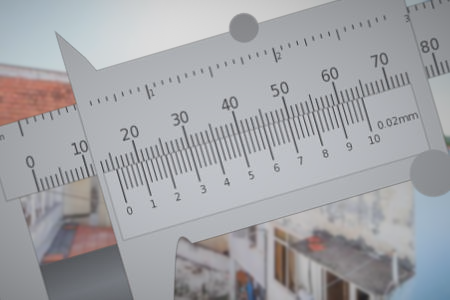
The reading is 15.5 mm
